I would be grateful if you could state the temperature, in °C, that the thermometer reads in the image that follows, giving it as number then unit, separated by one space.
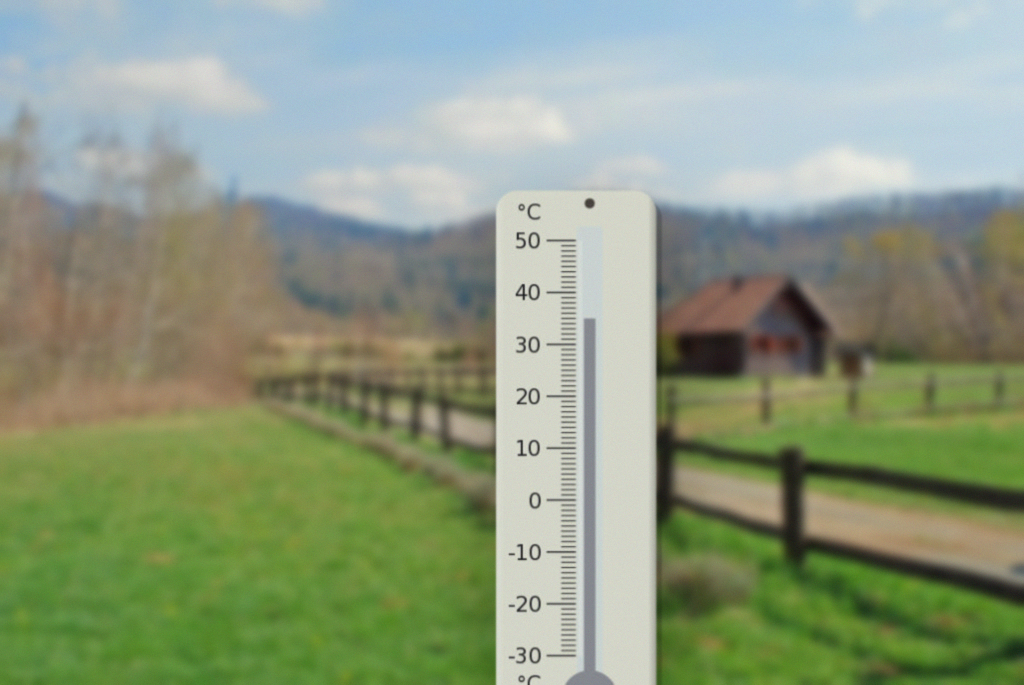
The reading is 35 °C
